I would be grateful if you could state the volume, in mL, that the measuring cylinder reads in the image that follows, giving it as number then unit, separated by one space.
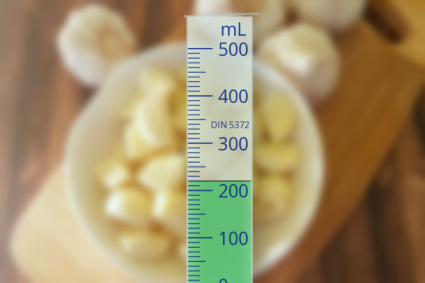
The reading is 220 mL
